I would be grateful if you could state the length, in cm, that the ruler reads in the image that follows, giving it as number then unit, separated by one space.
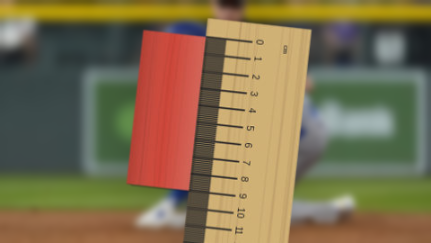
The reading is 9 cm
